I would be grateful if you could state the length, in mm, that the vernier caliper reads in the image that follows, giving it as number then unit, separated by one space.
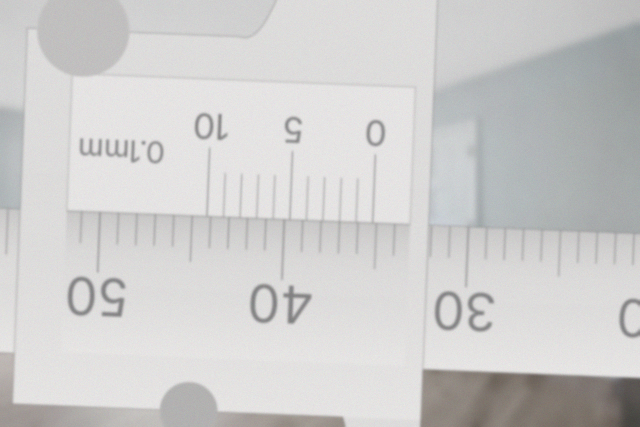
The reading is 35.2 mm
